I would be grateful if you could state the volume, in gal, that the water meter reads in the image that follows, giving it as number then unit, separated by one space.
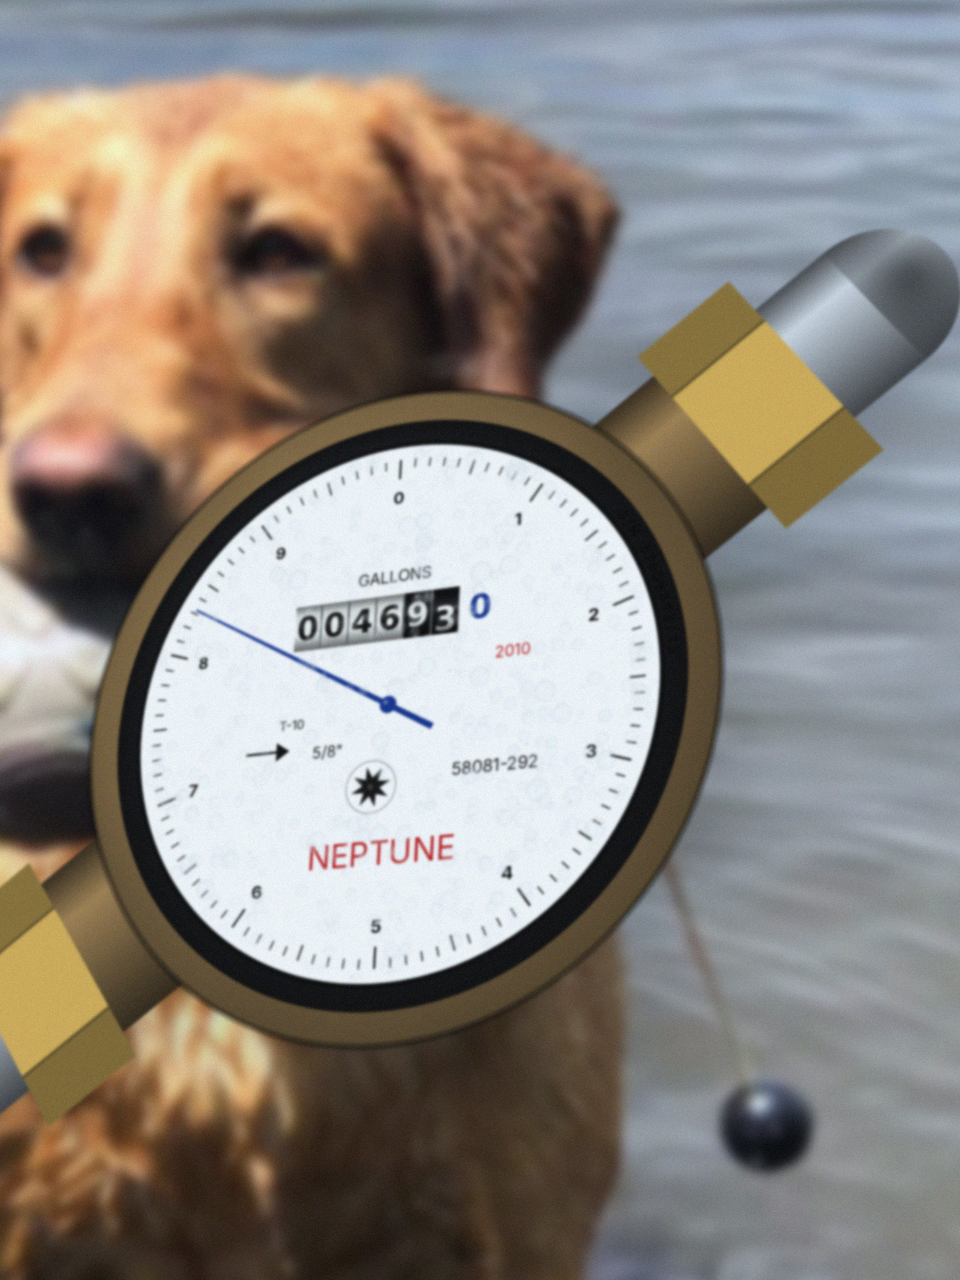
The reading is 46928.3 gal
